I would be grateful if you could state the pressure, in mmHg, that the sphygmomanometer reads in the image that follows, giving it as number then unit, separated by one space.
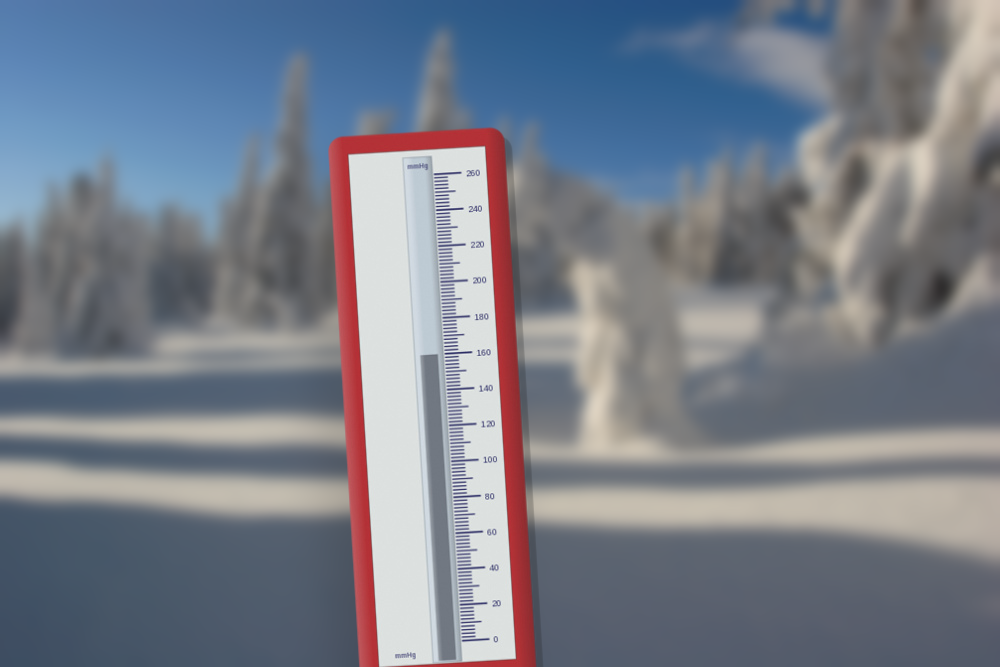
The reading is 160 mmHg
